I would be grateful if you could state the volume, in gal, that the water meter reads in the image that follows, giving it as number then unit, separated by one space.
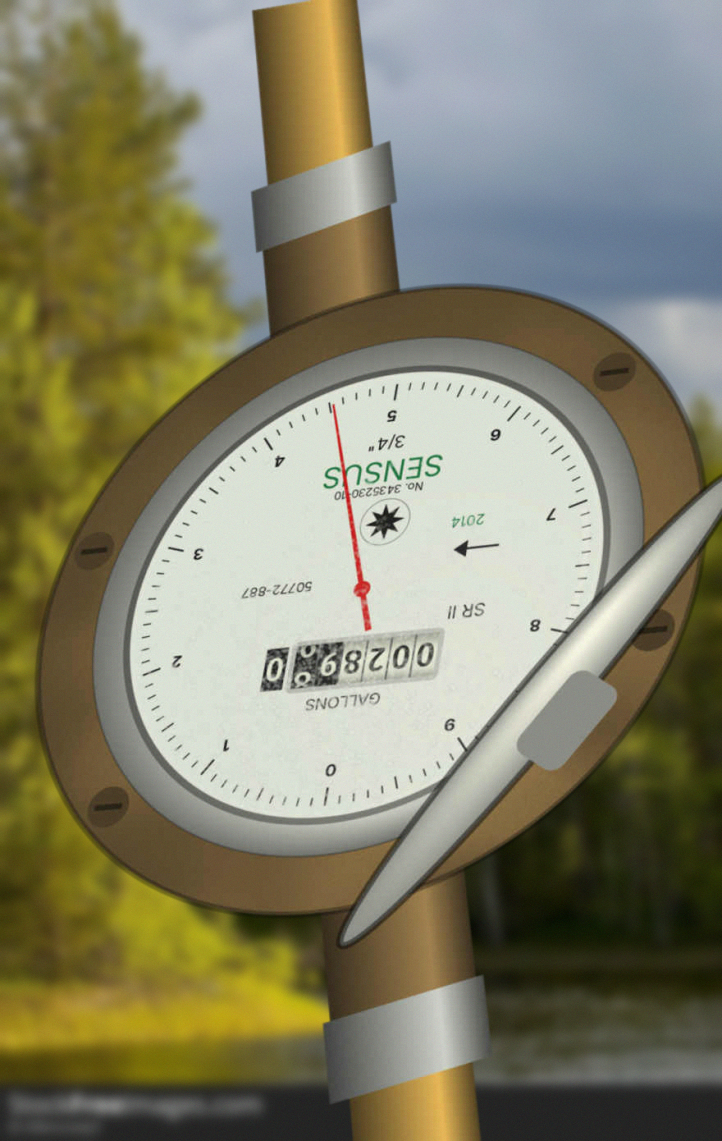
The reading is 28984.5 gal
